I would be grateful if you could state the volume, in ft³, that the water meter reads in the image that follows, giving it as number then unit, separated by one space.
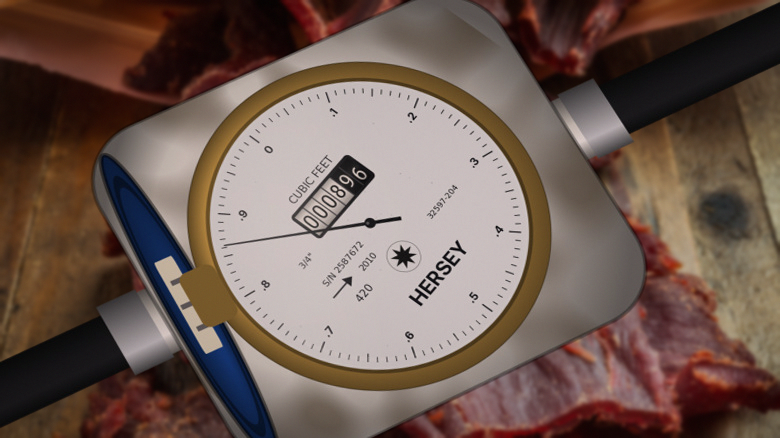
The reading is 895.86 ft³
